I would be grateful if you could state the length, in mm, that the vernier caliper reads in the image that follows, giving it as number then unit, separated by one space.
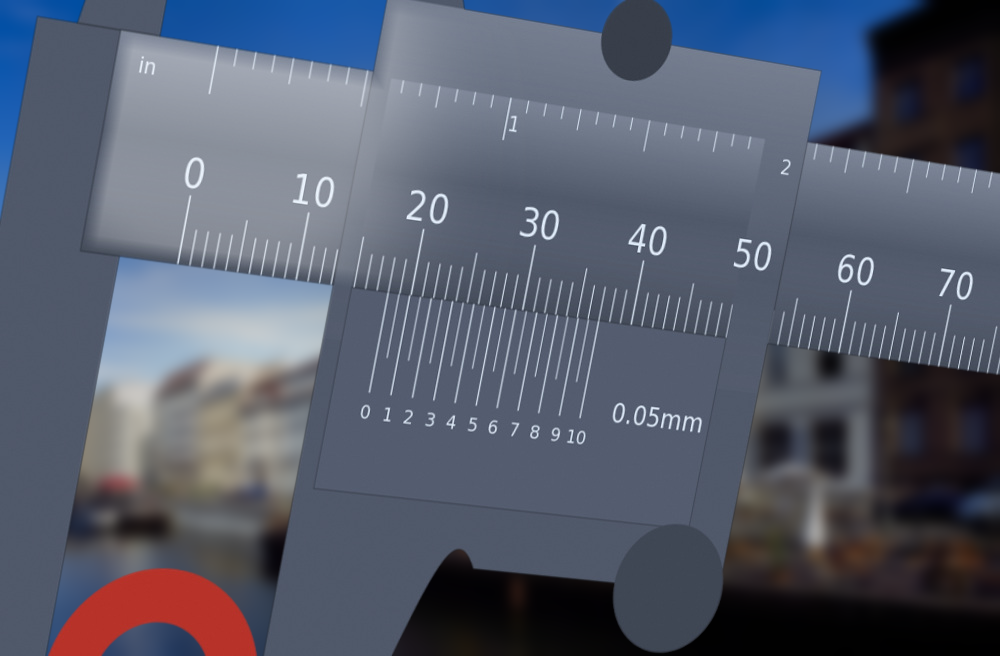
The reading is 18.0 mm
